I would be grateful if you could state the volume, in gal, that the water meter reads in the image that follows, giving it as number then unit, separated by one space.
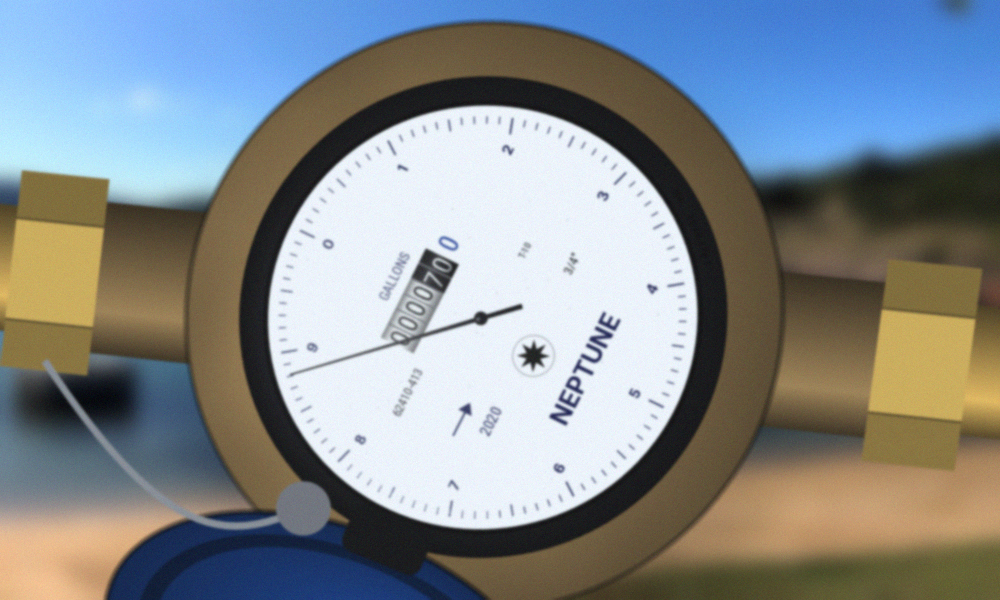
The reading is 698.8 gal
